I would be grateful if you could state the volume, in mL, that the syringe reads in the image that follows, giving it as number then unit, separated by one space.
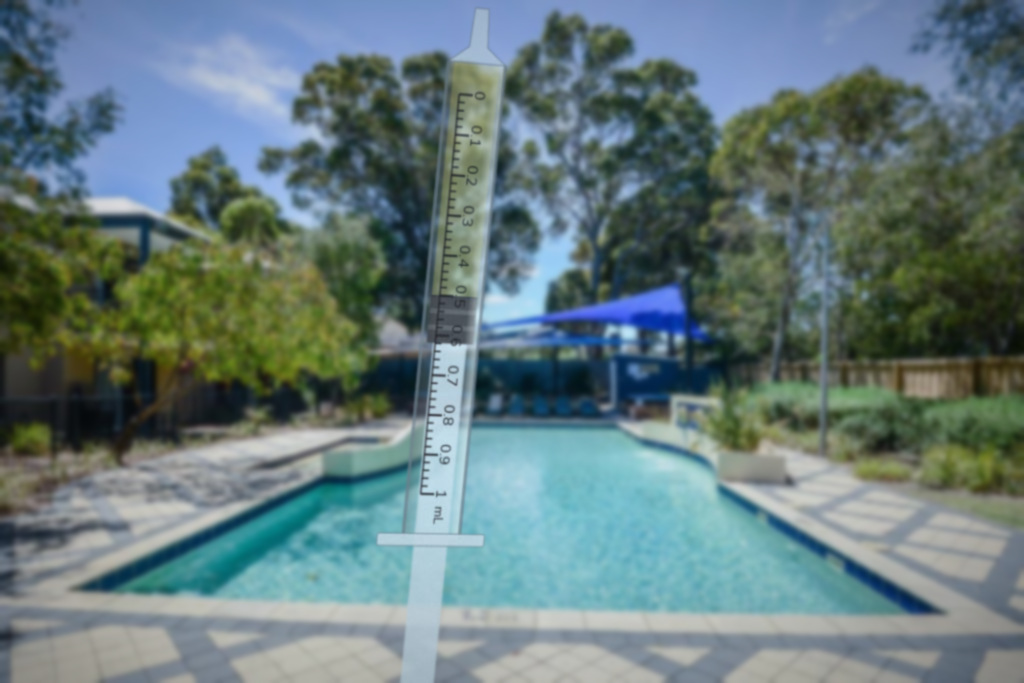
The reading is 0.5 mL
